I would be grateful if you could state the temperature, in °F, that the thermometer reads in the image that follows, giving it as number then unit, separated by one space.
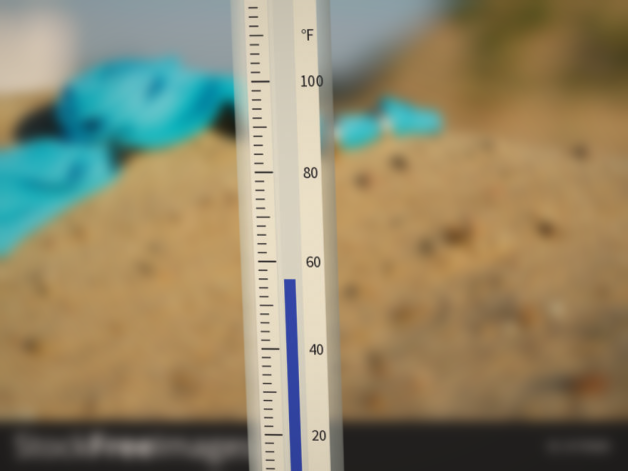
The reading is 56 °F
